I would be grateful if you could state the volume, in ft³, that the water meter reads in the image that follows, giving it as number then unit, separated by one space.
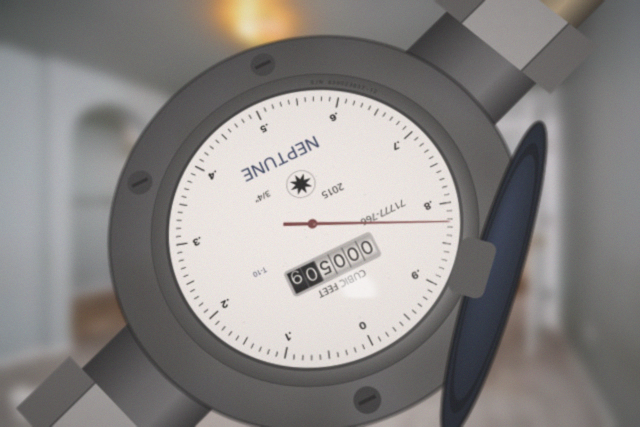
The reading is 508.82 ft³
